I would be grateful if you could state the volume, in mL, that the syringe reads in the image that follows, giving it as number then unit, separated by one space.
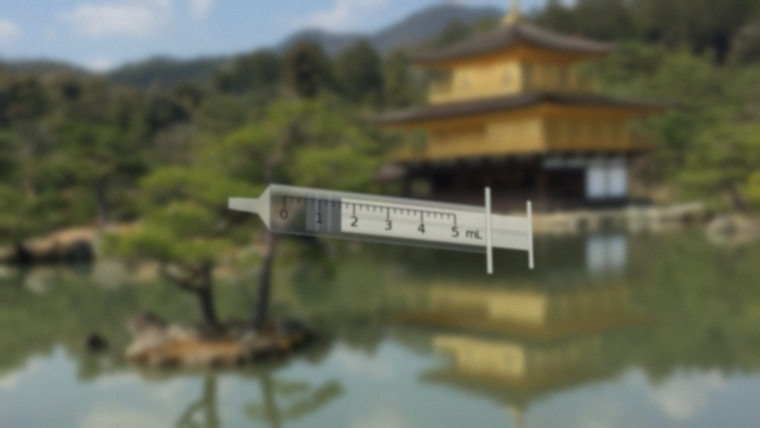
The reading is 0.6 mL
